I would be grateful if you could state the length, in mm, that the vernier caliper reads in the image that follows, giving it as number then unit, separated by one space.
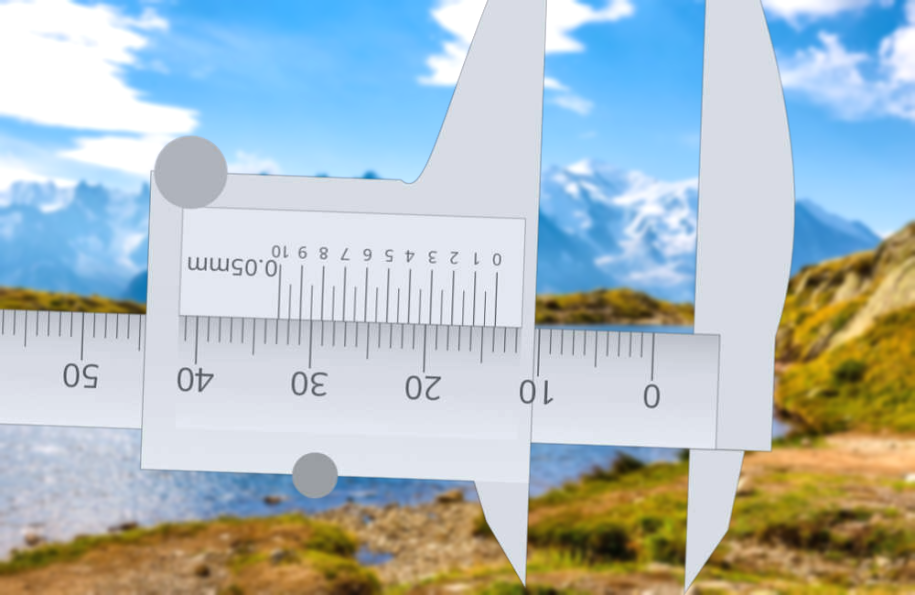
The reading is 13.9 mm
